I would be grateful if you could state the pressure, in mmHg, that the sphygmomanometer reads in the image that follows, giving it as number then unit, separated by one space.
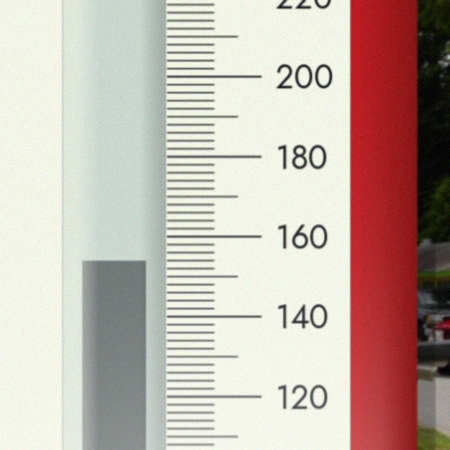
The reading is 154 mmHg
